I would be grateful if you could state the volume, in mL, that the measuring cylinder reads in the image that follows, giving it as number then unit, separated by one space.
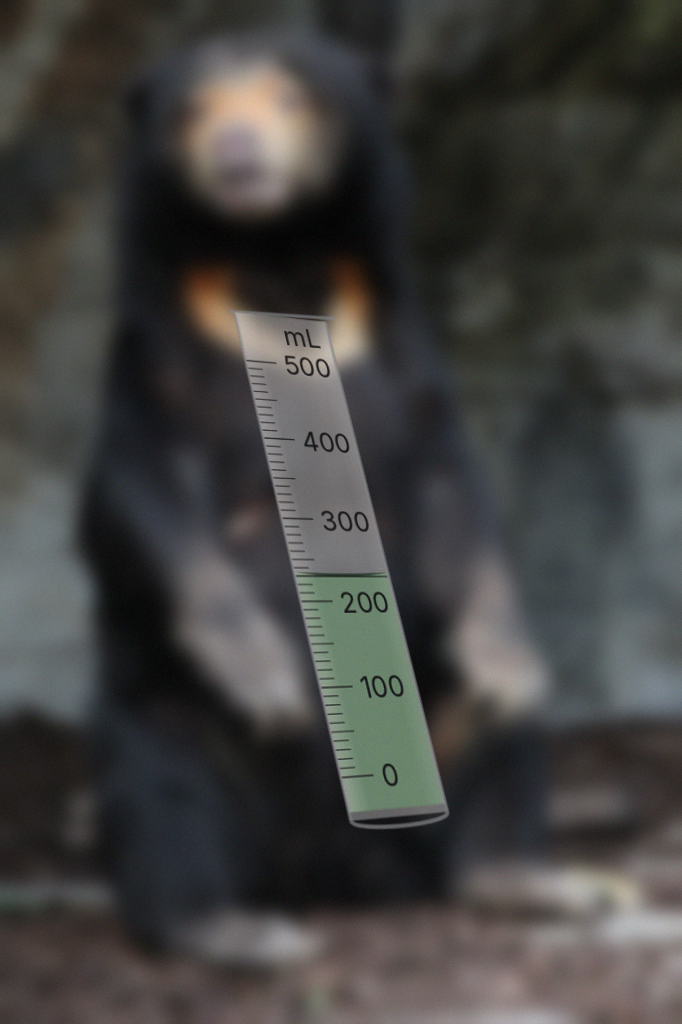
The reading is 230 mL
